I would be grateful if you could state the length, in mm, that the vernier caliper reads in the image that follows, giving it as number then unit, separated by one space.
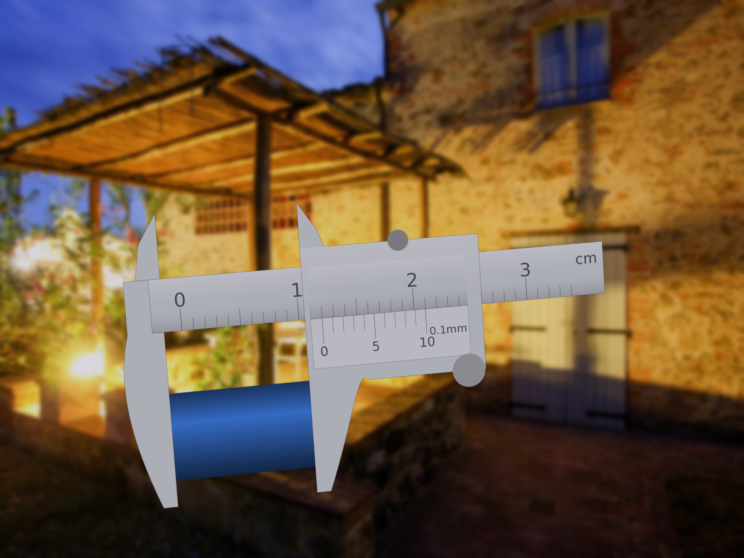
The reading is 12.0 mm
